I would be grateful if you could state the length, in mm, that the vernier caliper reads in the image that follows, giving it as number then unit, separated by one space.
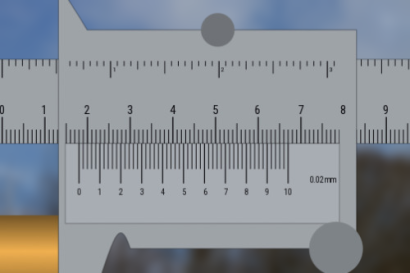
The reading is 18.0 mm
